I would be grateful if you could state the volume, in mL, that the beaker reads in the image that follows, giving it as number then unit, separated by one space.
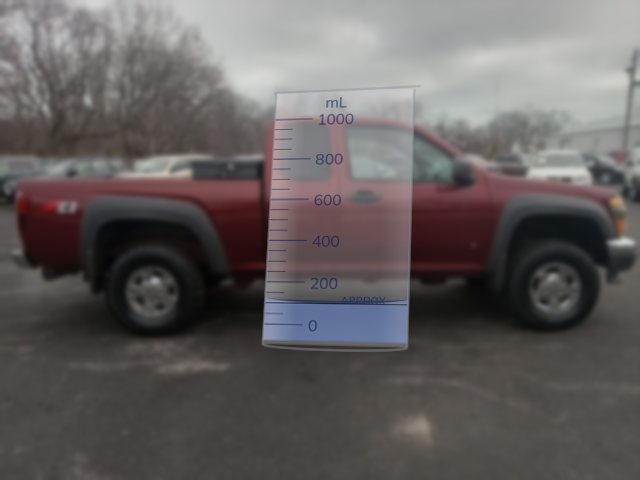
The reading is 100 mL
